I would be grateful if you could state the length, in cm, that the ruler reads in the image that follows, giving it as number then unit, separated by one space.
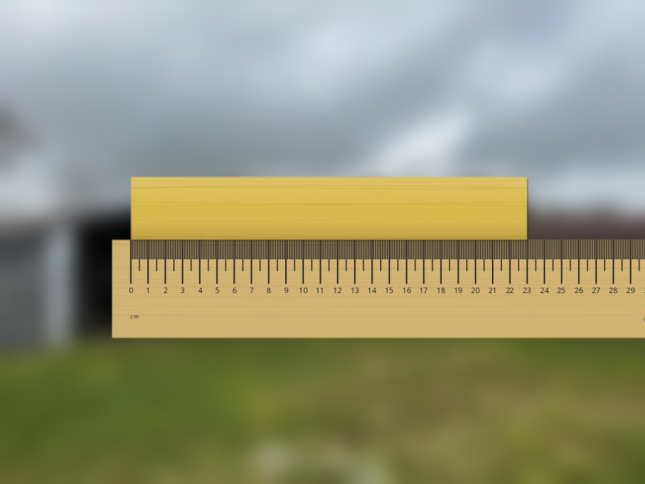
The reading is 23 cm
